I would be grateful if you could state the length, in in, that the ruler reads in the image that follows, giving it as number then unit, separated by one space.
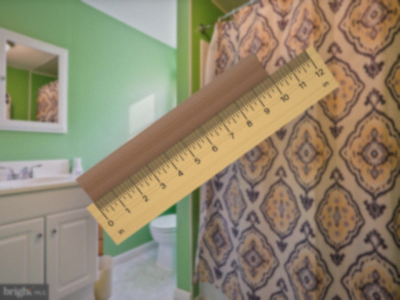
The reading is 10 in
